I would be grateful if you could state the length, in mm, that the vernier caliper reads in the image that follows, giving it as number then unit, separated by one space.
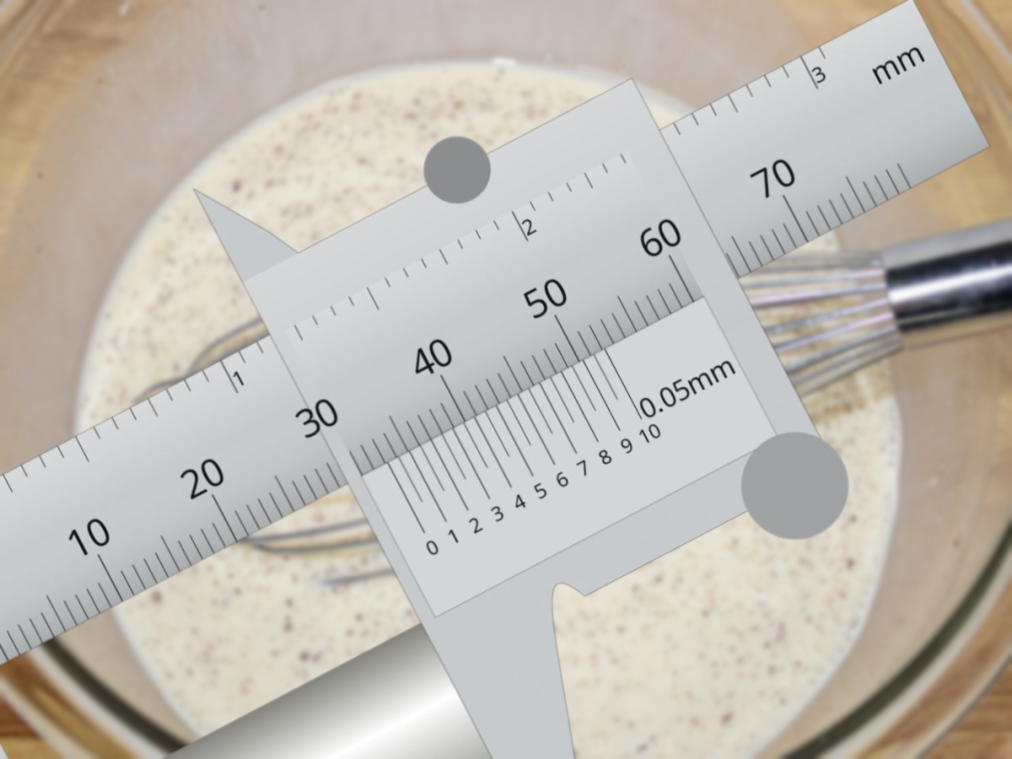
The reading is 33.2 mm
